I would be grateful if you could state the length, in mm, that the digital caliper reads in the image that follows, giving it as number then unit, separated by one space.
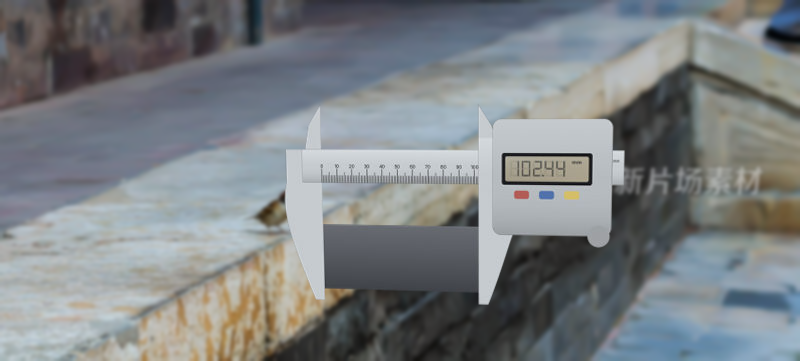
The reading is 102.44 mm
